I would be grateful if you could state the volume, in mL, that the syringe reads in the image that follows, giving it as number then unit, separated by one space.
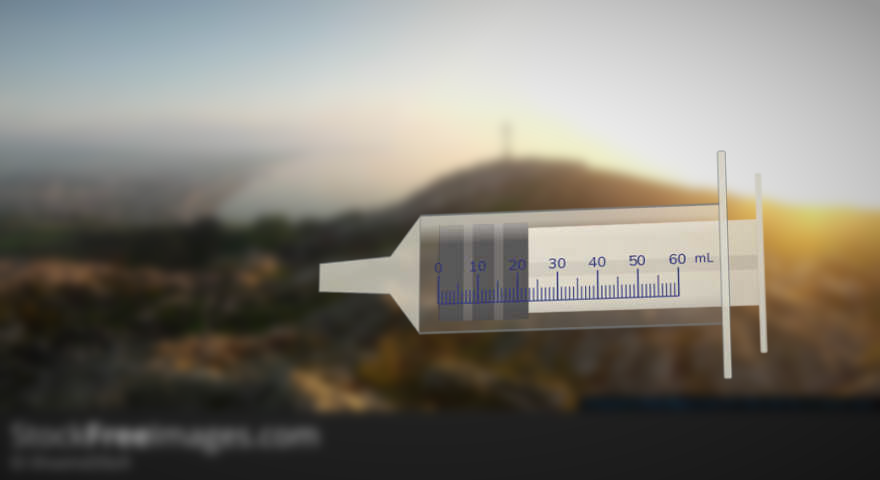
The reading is 0 mL
